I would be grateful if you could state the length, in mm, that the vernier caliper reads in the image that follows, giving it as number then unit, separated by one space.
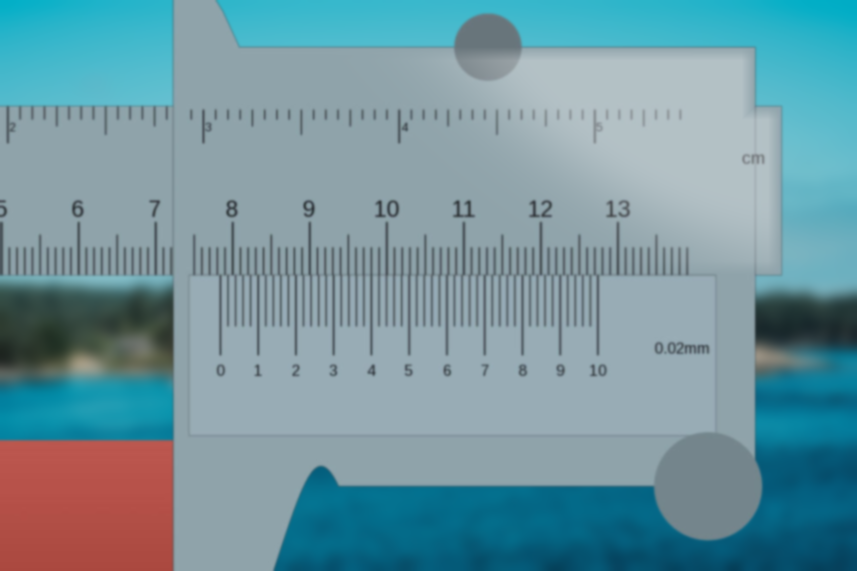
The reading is 78.4 mm
